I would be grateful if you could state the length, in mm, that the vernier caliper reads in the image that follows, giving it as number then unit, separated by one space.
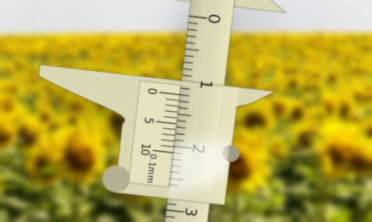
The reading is 12.0 mm
